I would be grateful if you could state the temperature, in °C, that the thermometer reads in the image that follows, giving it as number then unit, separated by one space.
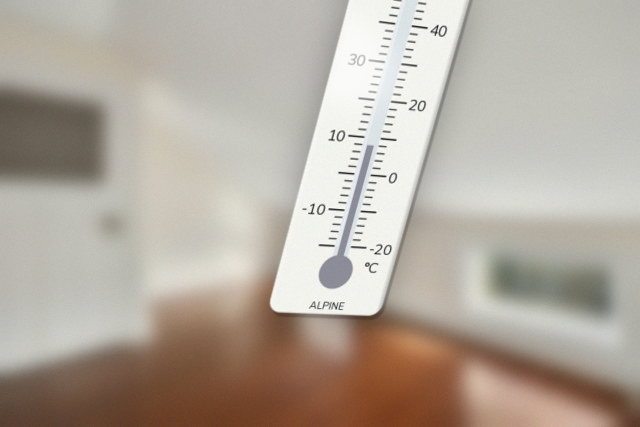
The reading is 8 °C
